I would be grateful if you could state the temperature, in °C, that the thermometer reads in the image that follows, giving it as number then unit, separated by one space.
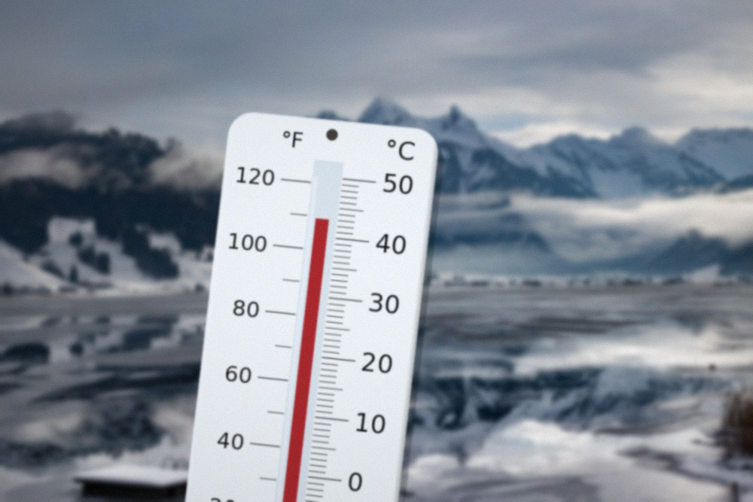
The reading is 43 °C
